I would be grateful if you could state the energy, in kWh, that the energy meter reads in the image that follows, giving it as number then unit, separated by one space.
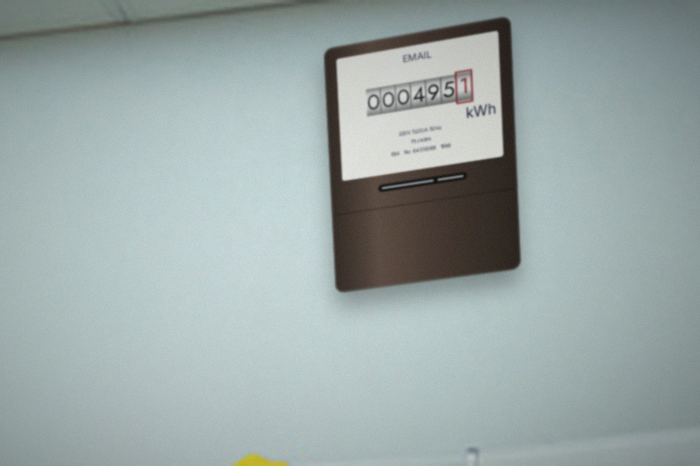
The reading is 495.1 kWh
